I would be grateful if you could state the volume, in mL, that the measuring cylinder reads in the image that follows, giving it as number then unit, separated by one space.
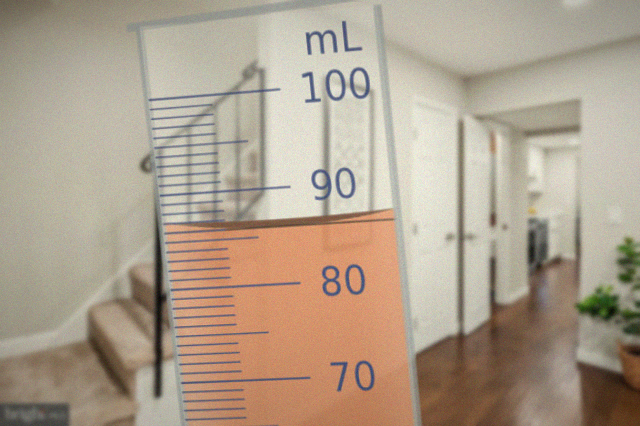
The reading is 86 mL
